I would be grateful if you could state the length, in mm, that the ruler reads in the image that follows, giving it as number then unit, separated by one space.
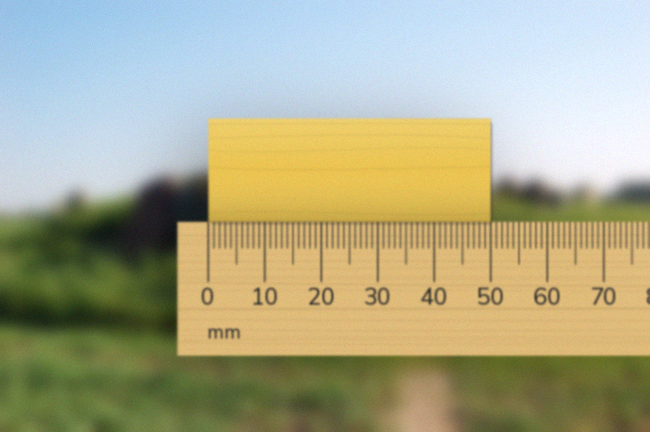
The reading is 50 mm
